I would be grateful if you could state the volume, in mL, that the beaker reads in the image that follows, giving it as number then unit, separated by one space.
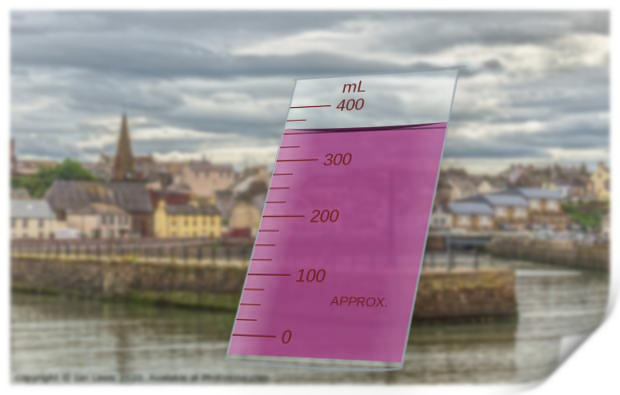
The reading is 350 mL
